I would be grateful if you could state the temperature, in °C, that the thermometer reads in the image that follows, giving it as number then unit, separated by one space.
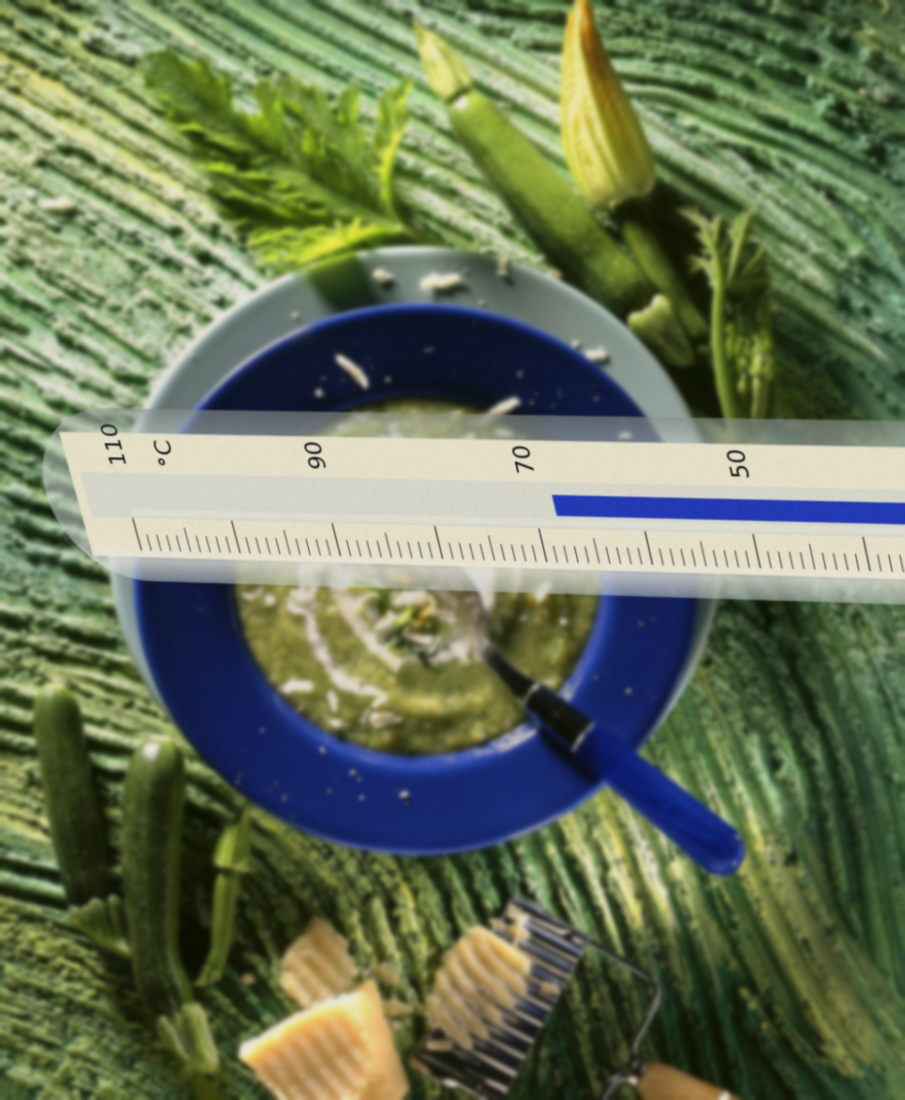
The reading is 68 °C
